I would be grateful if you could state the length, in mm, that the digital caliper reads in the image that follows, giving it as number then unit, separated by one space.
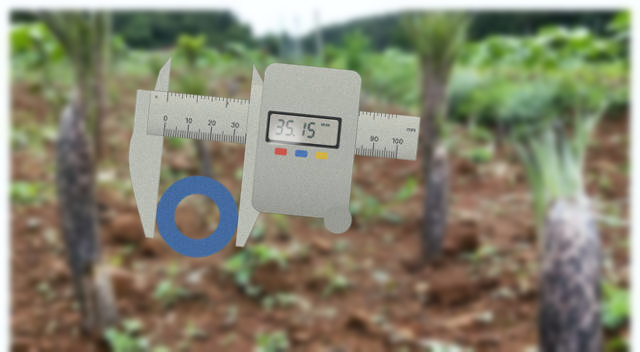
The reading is 35.15 mm
